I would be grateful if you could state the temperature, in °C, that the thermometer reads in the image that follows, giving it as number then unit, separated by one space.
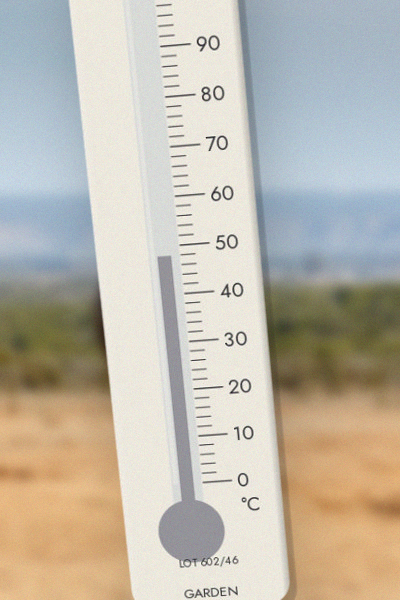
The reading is 48 °C
